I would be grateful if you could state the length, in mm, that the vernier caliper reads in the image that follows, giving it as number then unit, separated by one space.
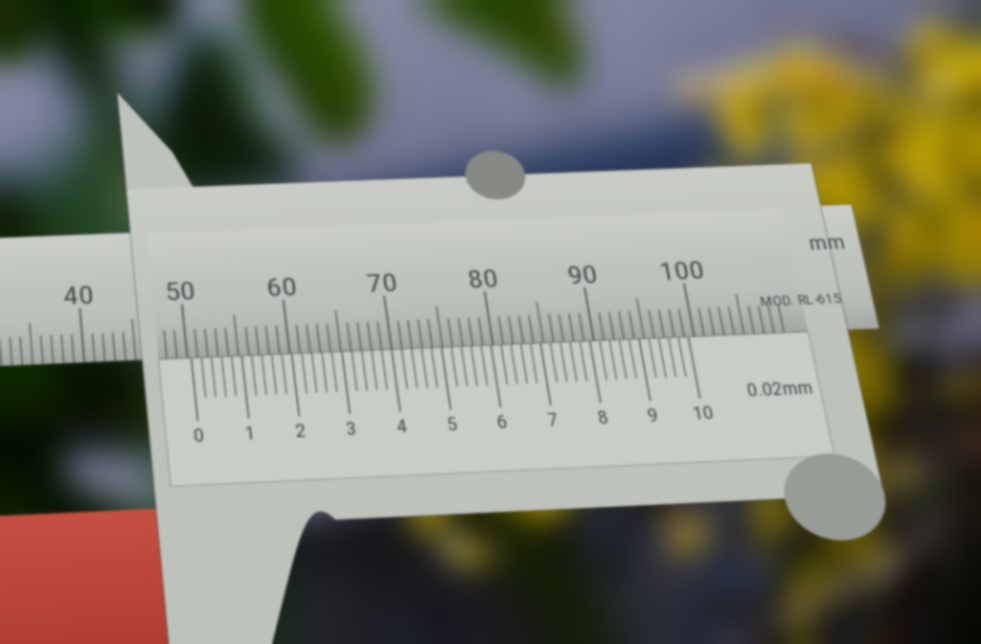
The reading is 50.4 mm
